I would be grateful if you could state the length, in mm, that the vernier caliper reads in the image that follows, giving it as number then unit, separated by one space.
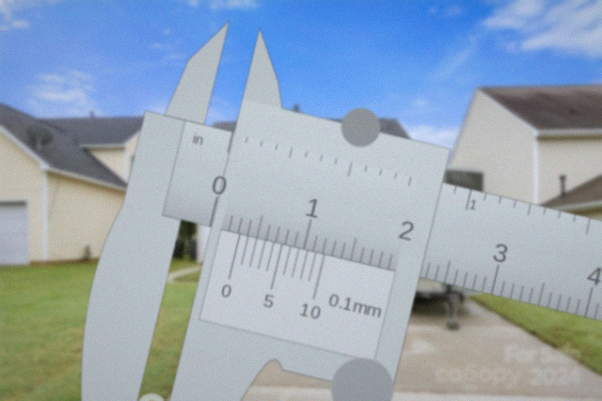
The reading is 3.2 mm
